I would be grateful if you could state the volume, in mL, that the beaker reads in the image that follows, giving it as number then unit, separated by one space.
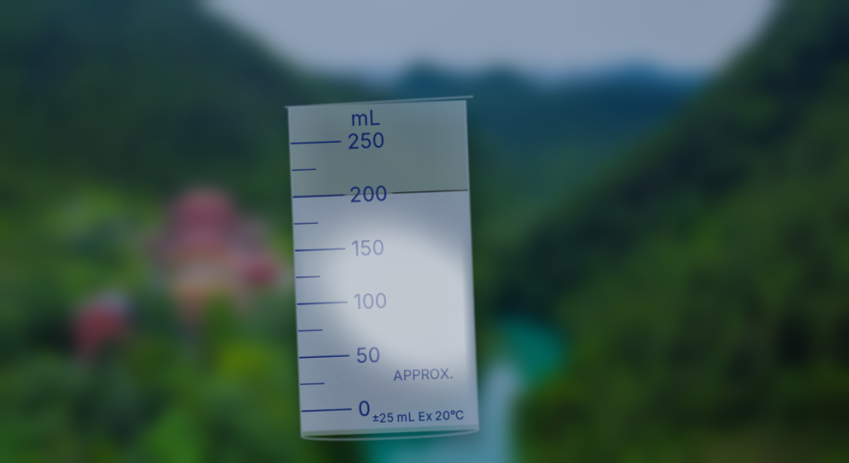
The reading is 200 mL
